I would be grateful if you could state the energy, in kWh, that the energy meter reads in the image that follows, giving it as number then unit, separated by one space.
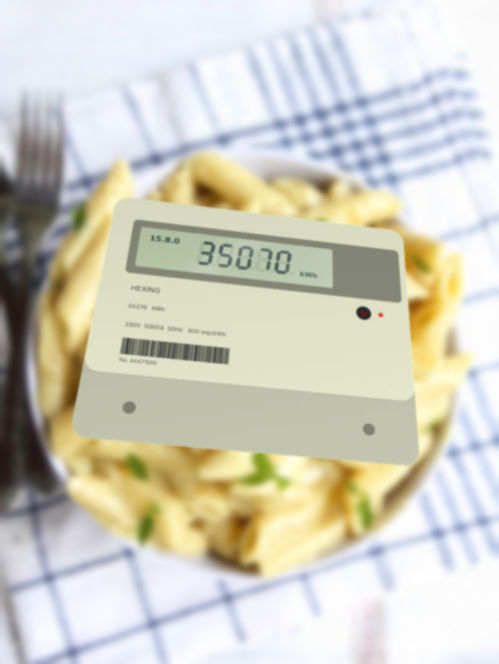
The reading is 35070 kWh
